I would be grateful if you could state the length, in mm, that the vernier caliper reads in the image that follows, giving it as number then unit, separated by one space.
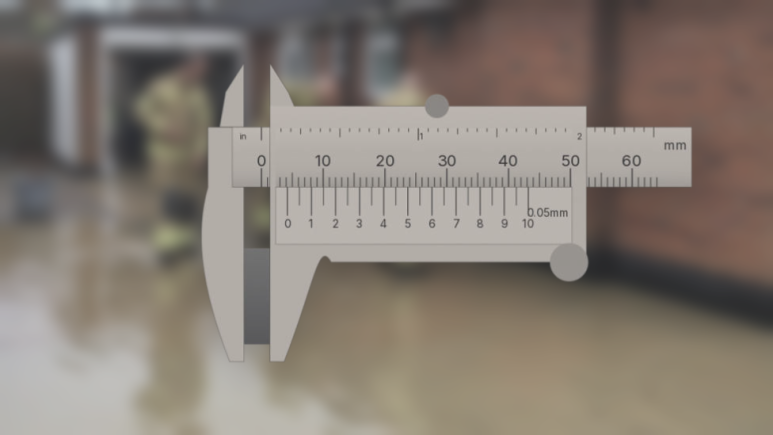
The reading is 4.2 mm
